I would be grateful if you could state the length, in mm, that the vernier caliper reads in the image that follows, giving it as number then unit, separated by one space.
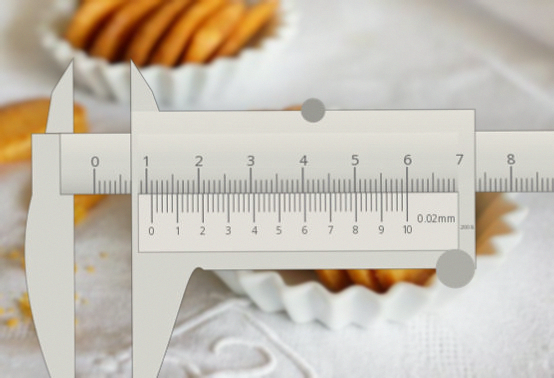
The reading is 11.0 mm
